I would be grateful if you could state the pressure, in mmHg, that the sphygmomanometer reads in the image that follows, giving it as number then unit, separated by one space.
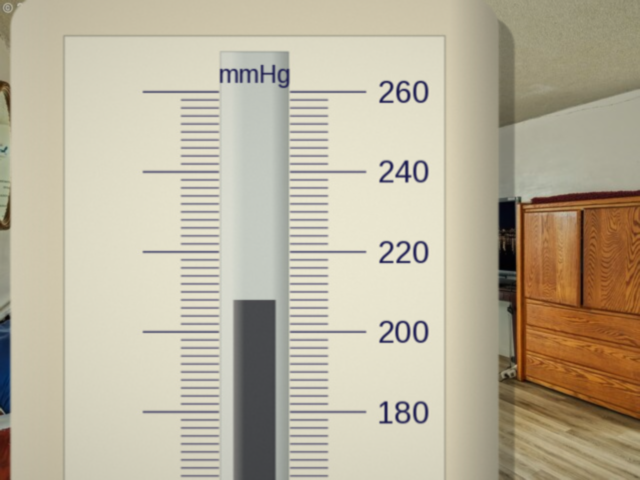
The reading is 208 mmHg
